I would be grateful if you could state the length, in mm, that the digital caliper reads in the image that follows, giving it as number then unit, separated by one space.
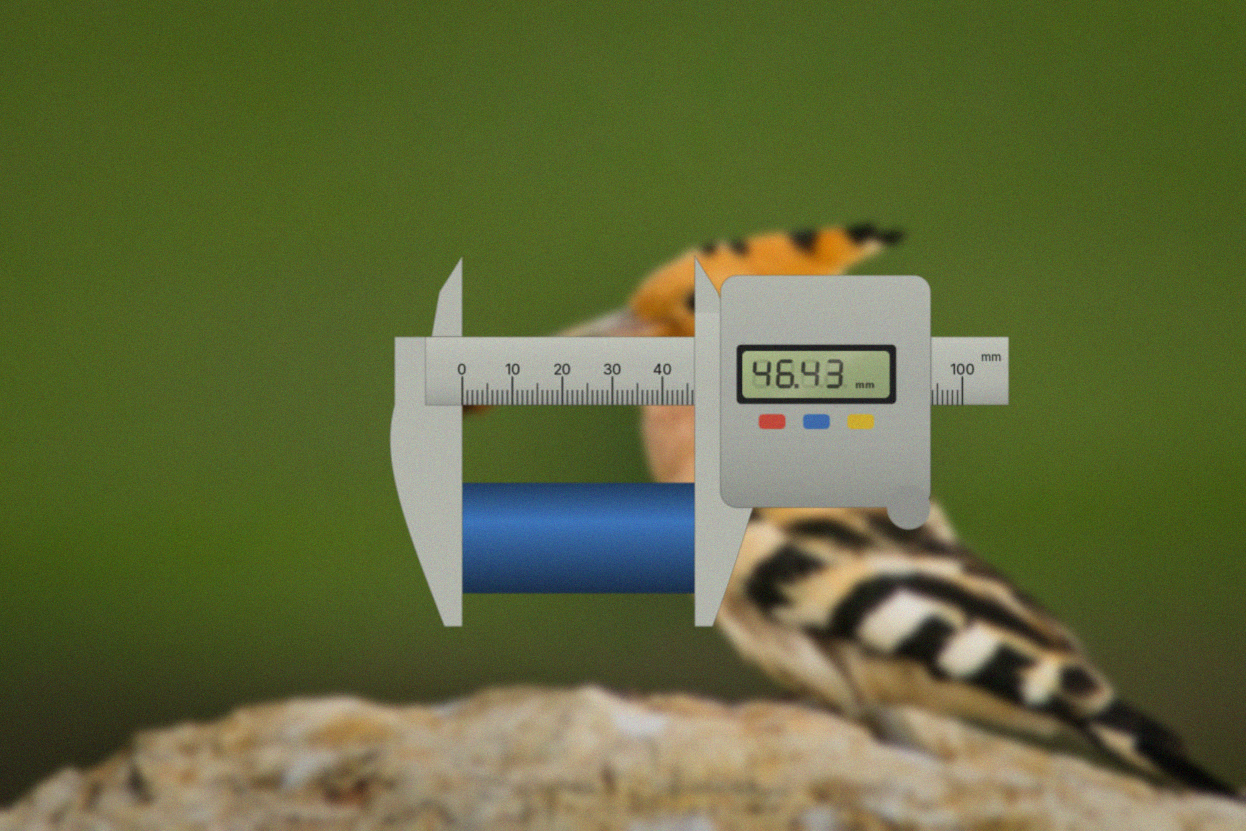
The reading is 46.43 mm
